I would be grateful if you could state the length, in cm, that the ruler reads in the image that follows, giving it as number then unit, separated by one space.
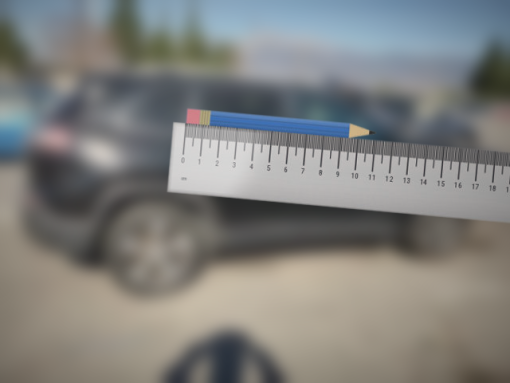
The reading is 11 cm
